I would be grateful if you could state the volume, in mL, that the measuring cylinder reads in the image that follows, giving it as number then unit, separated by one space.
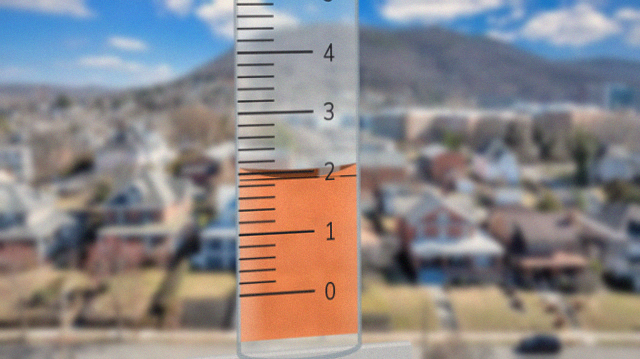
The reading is 1.9 mL
